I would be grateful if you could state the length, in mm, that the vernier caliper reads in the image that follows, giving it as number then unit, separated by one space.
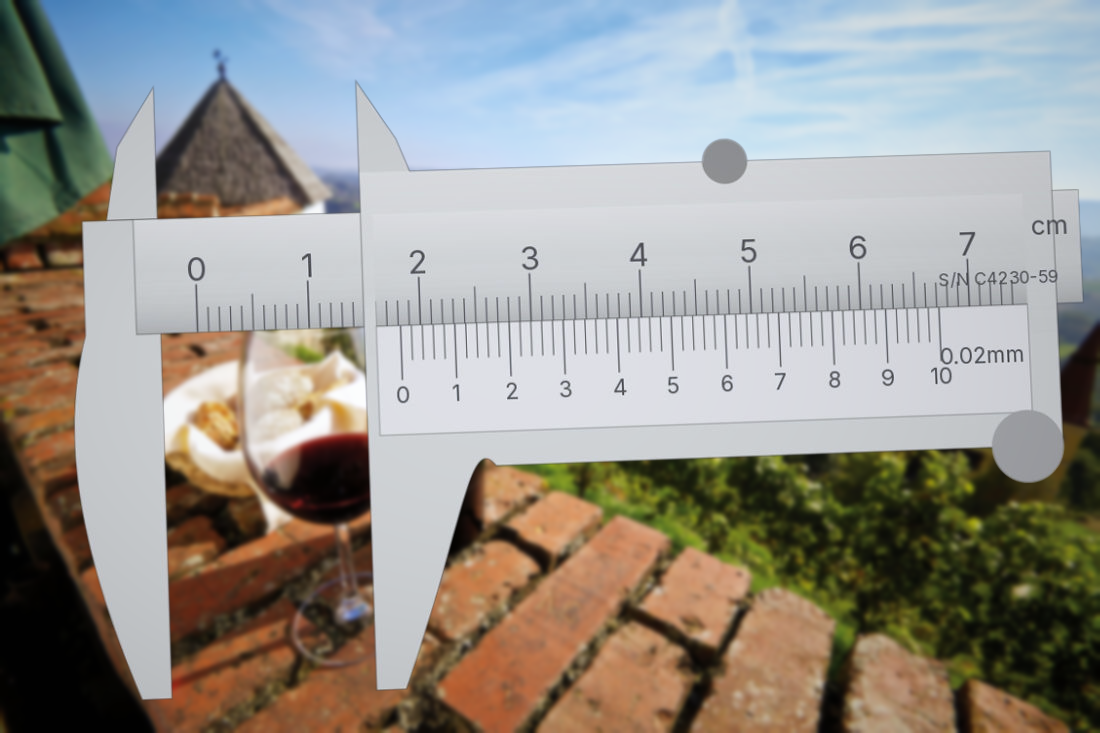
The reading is 18.2 mm
